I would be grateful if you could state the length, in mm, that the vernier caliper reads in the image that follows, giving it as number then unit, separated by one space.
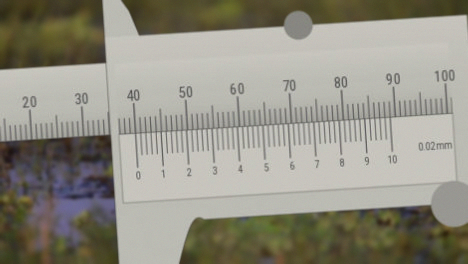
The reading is 40.0 mm
